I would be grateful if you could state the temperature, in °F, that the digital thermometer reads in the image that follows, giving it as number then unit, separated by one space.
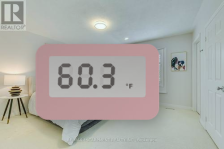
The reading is 60.3 °F
